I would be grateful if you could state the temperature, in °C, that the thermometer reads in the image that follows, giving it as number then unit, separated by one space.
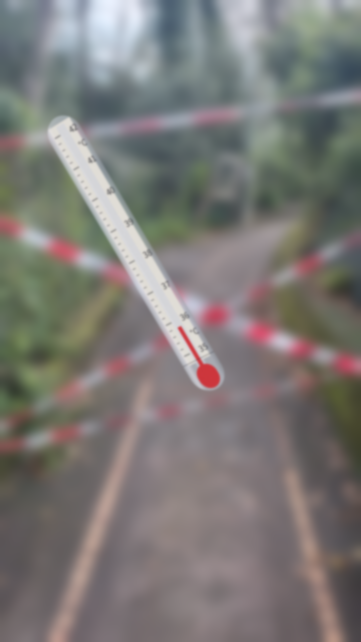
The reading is 35.8 °C
